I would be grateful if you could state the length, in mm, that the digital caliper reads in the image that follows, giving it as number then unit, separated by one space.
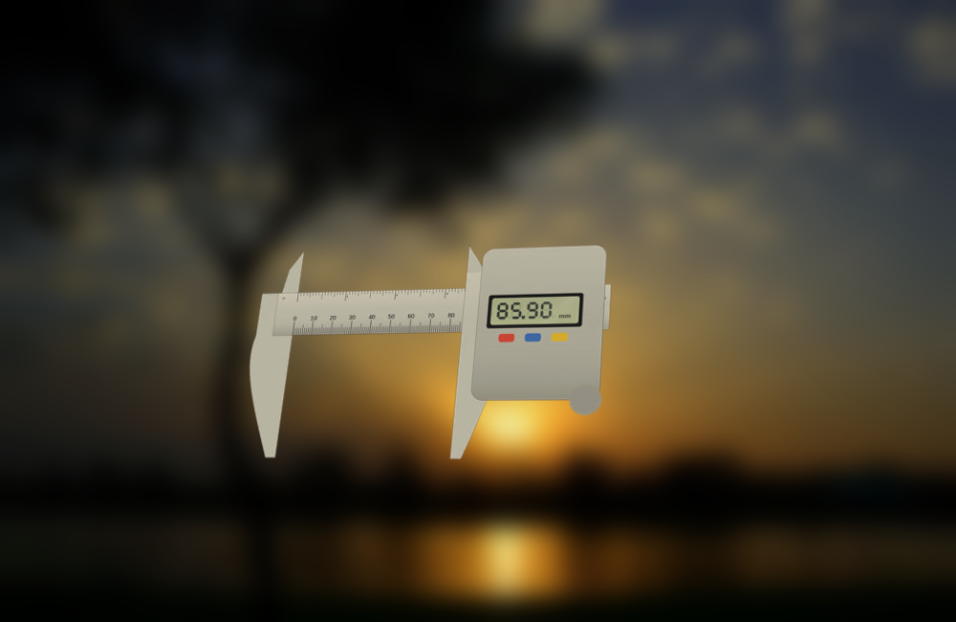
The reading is 85.90 mm
